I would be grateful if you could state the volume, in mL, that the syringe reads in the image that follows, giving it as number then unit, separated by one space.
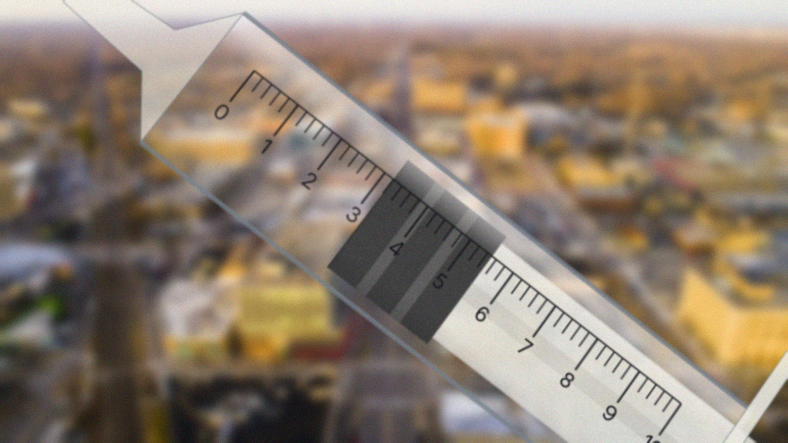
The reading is 3.2 mL
